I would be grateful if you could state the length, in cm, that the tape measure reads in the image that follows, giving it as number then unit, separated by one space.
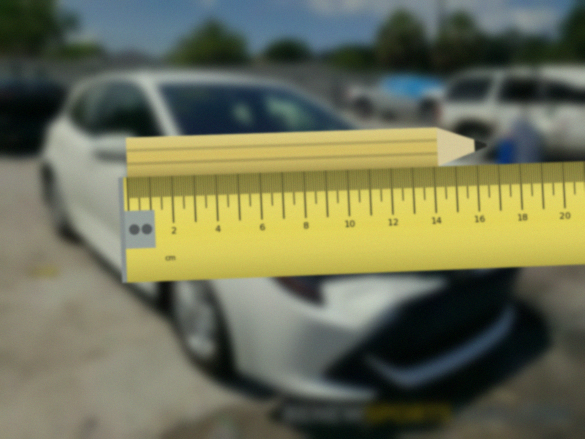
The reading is 16.5 cm
